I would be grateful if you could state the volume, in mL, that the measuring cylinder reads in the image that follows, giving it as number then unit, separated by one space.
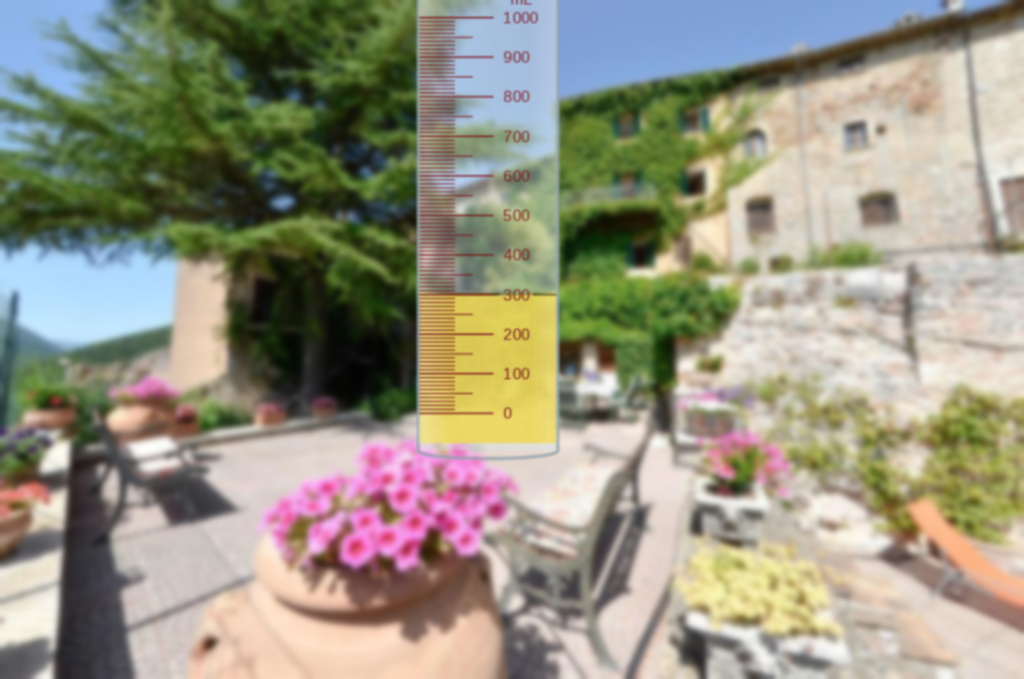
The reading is 300 mL
